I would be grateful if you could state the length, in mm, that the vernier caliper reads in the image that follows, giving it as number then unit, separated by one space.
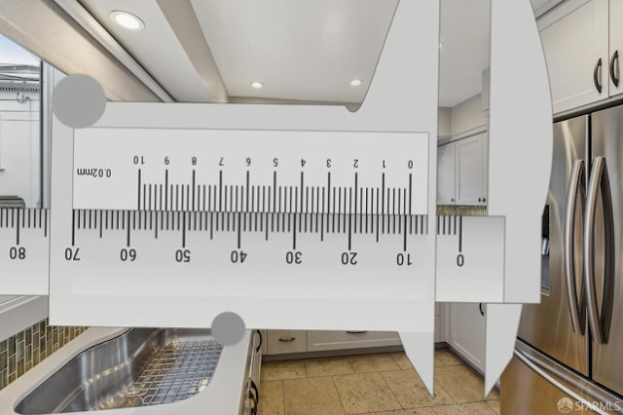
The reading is 9.2 mm
